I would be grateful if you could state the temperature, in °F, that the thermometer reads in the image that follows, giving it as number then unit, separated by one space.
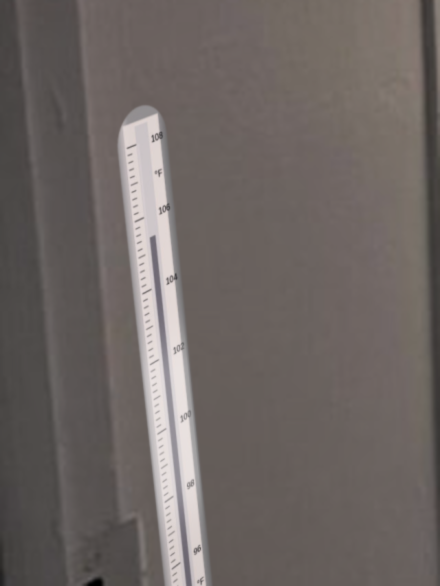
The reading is 105.4 °F
